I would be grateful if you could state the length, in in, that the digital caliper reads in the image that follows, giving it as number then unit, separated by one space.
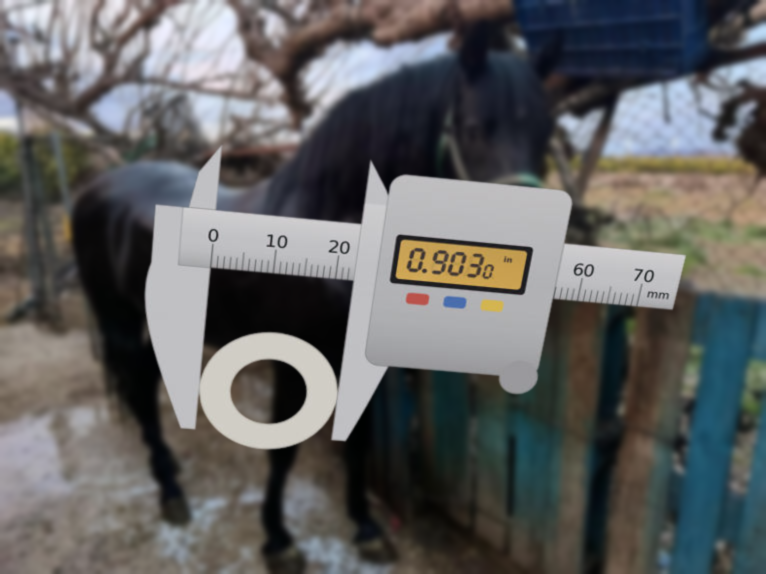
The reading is 0.9030 in
